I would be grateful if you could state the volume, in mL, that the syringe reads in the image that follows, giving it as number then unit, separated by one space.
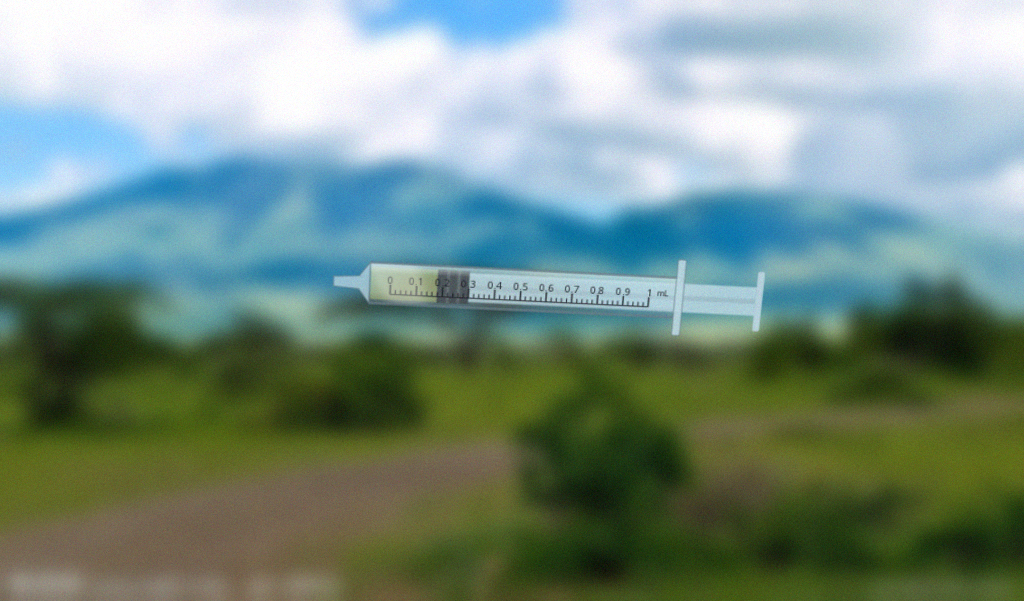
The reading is 0.18 mL
